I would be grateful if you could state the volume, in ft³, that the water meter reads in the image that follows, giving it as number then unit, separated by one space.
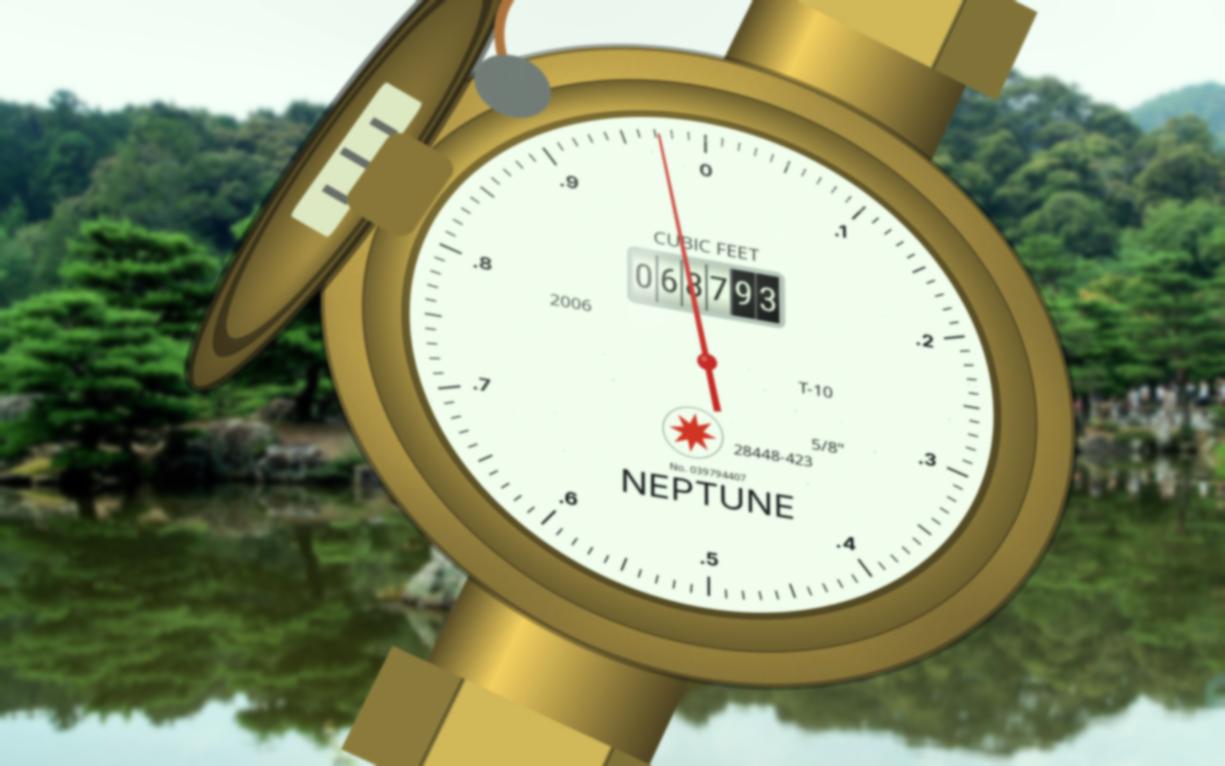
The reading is 68792.97 ft³
